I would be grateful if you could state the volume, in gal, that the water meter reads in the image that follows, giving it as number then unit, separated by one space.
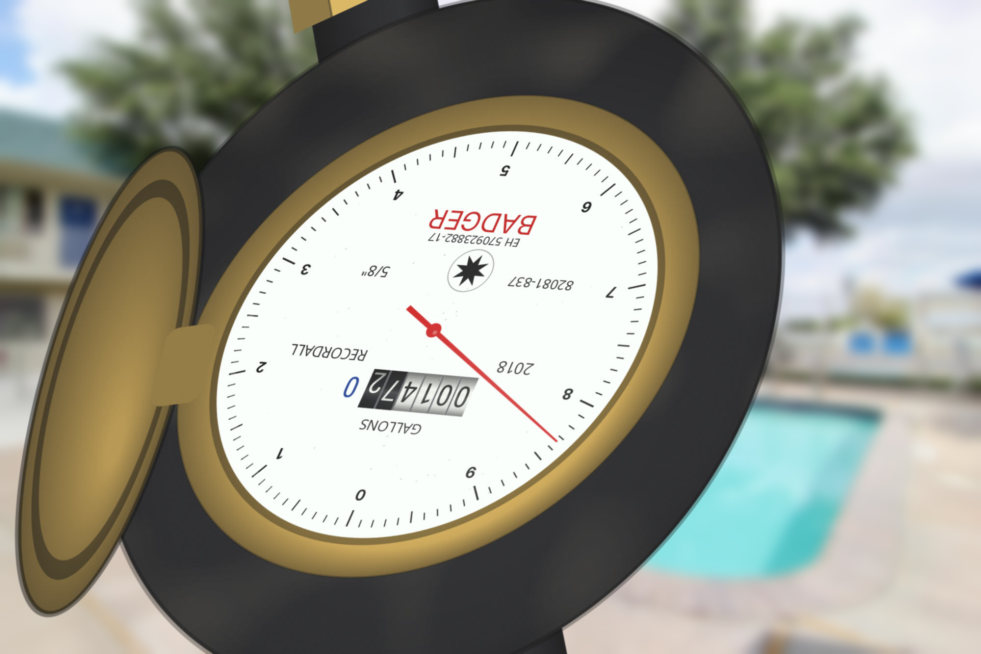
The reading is 14718.3 gal
